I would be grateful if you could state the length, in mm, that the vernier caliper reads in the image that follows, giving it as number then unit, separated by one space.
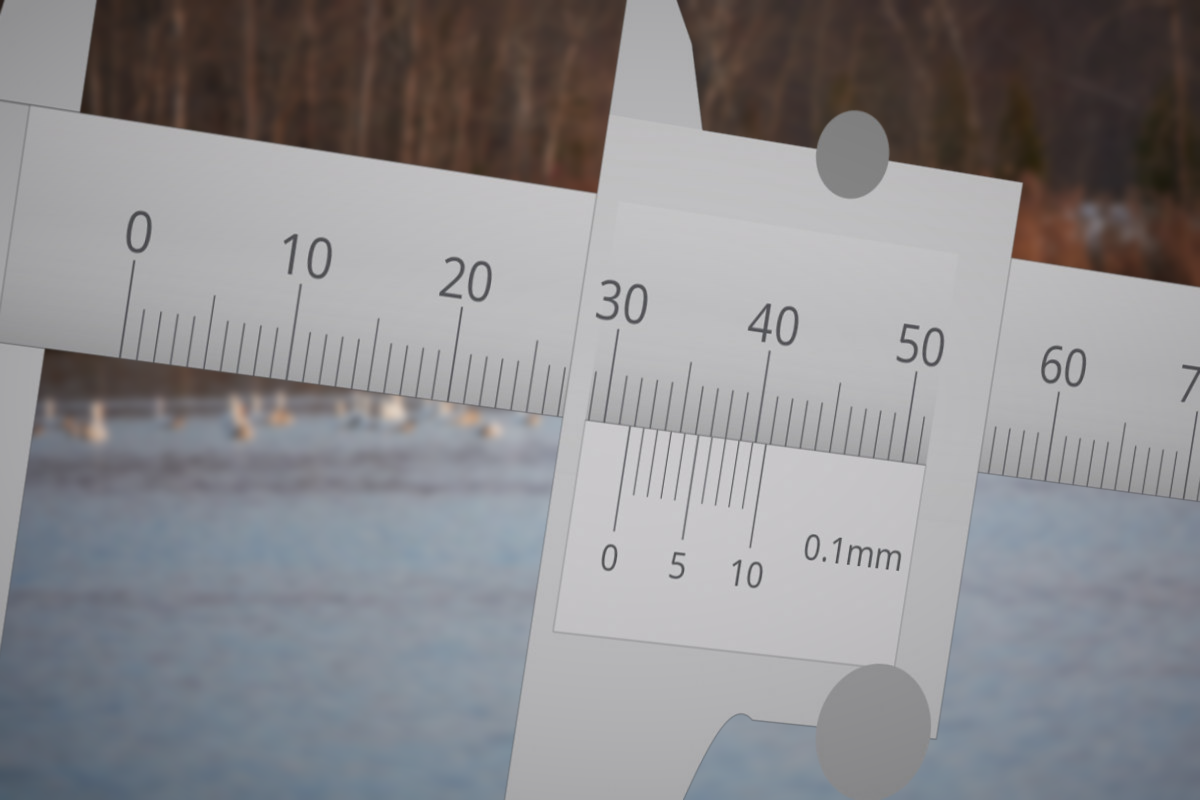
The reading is 31.7 mm
